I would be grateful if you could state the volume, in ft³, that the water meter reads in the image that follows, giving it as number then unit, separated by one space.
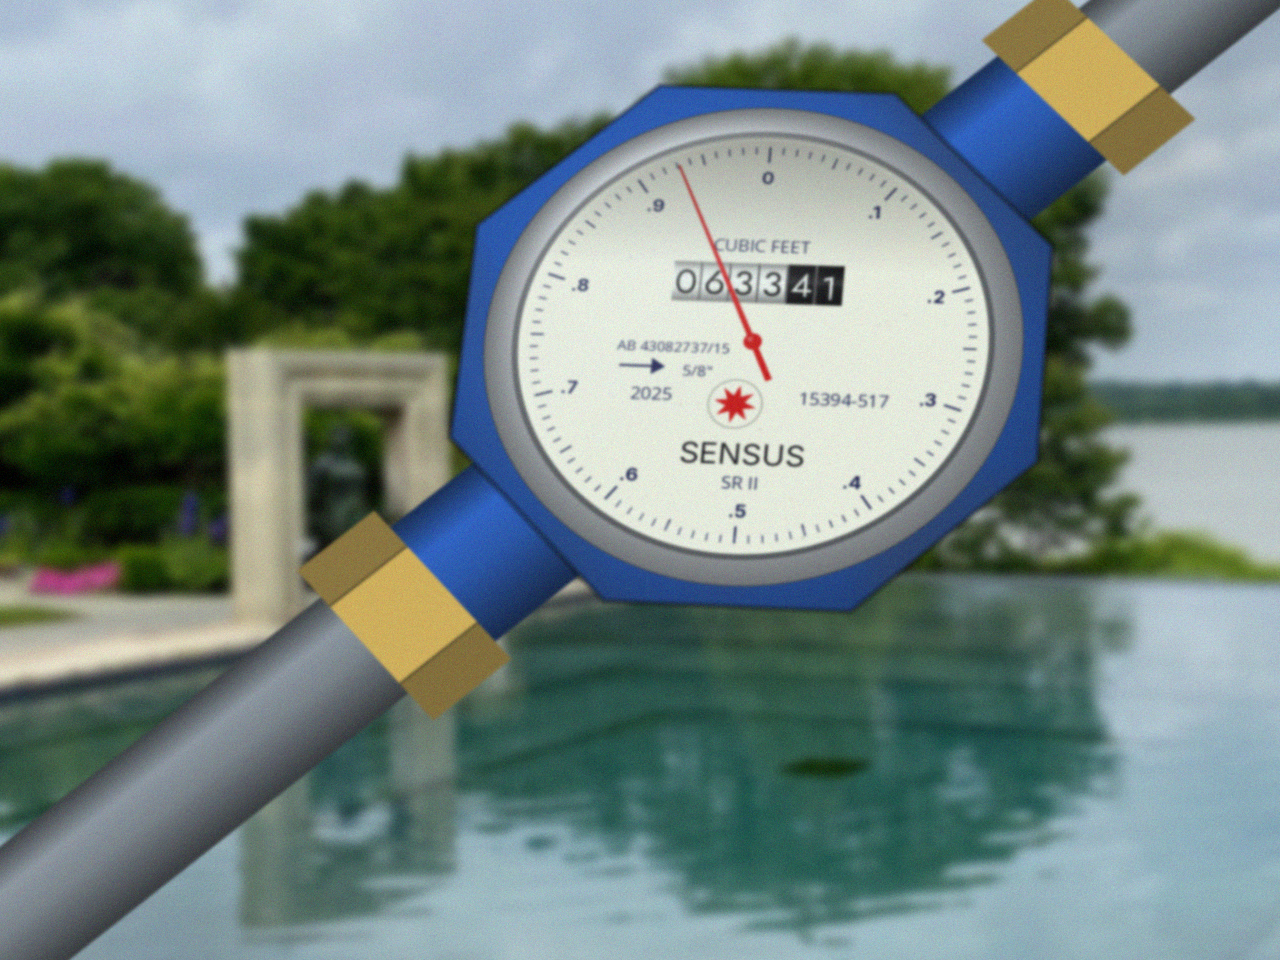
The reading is 63340.93 ft³
